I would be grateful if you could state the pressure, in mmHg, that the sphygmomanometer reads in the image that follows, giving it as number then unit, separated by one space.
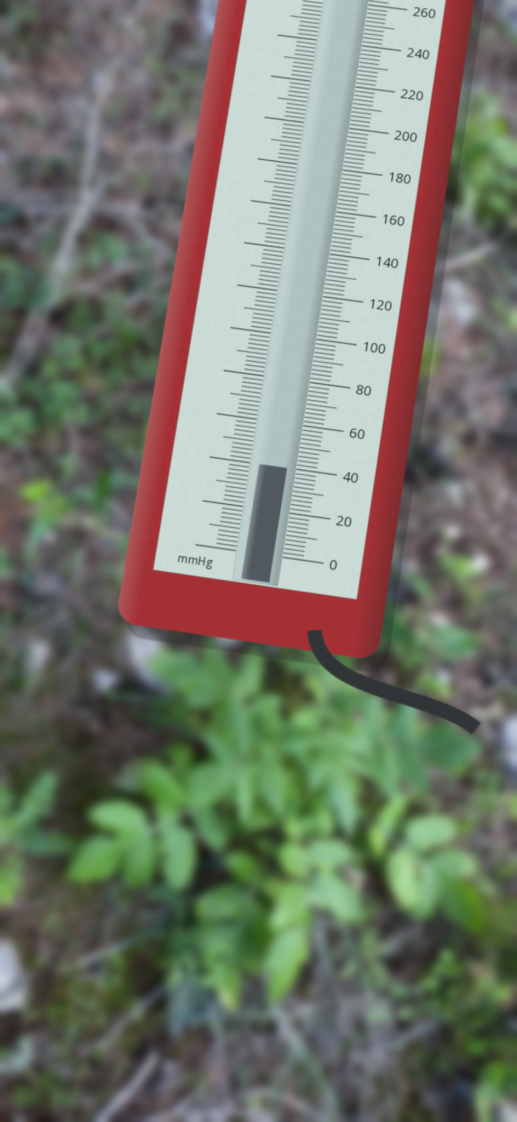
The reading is 40 mmHg
